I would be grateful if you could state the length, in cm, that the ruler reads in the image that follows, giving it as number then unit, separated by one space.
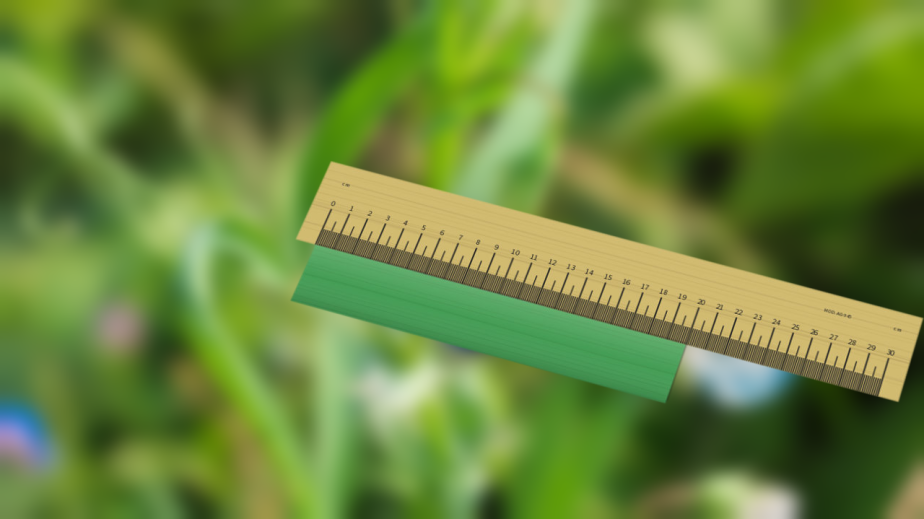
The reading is 20 cm
